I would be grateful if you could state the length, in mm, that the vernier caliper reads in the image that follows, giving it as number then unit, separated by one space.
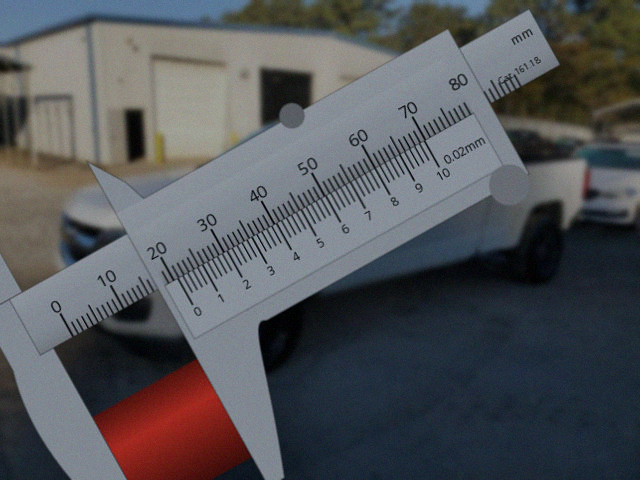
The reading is 20.8 mm
